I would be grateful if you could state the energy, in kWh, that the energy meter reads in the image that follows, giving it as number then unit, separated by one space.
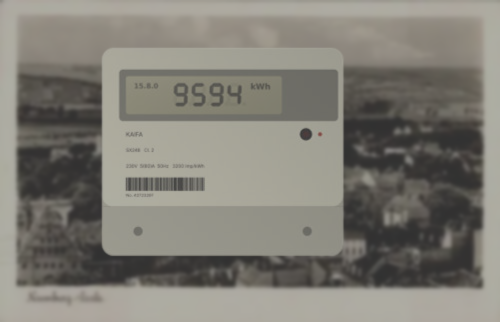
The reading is 9594 kWh
